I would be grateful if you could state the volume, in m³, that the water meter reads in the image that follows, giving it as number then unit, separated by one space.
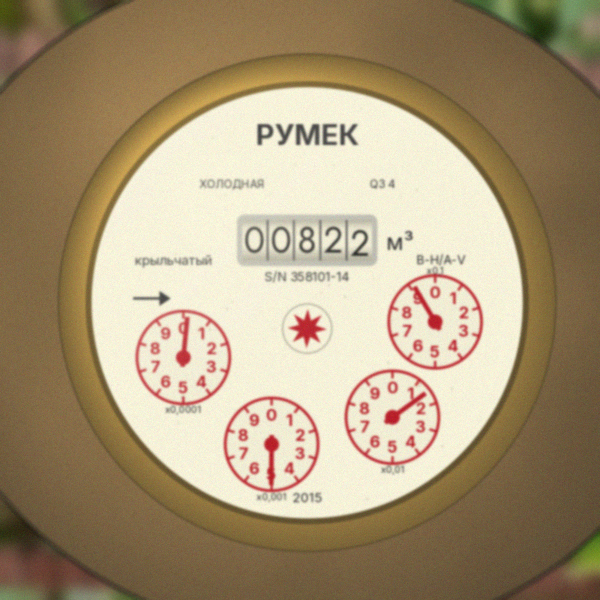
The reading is 821.9150 m³
